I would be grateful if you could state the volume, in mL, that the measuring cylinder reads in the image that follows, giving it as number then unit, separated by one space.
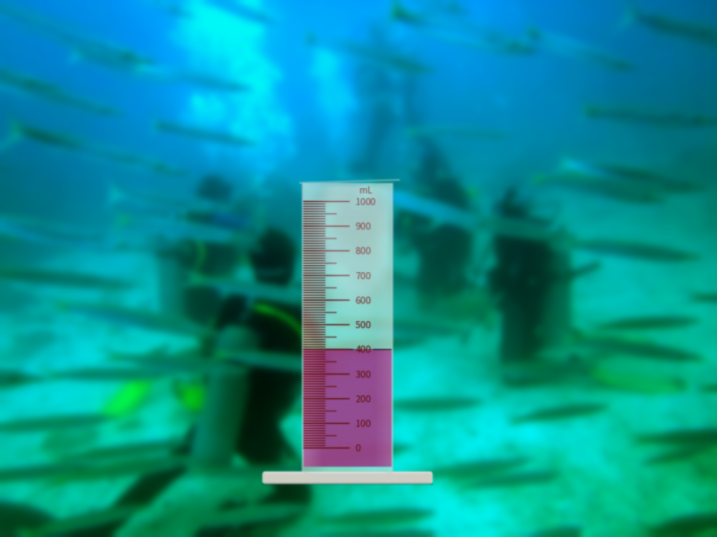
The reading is 400 mL
